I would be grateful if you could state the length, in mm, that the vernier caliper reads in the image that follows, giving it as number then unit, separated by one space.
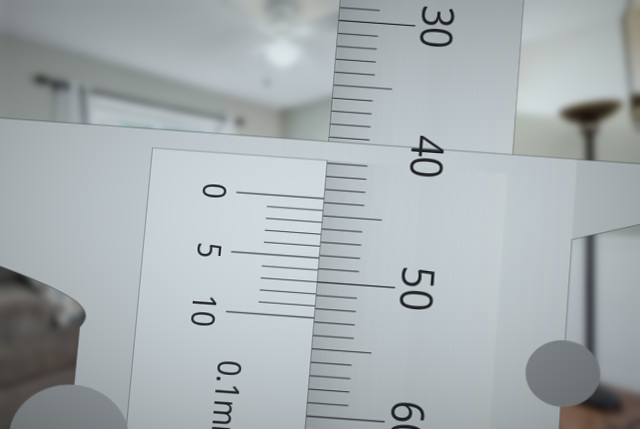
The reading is 43.7 mm
